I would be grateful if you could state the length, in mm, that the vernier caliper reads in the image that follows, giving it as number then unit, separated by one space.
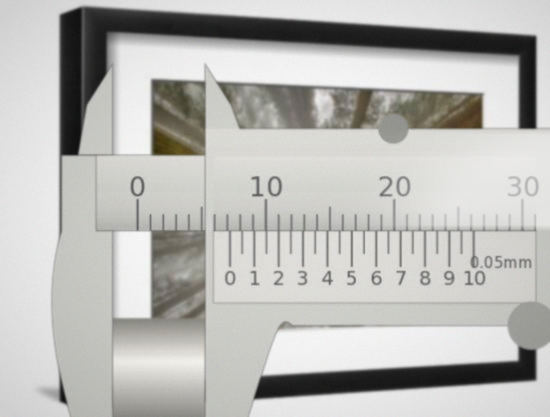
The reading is 7.2 mm
